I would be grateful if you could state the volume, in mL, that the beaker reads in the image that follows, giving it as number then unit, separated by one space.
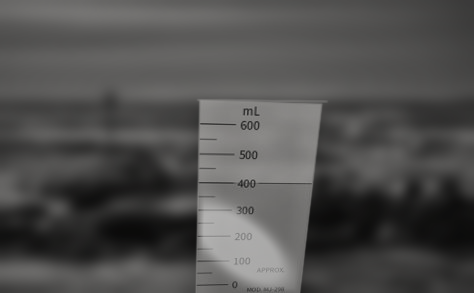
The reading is 400 mL
